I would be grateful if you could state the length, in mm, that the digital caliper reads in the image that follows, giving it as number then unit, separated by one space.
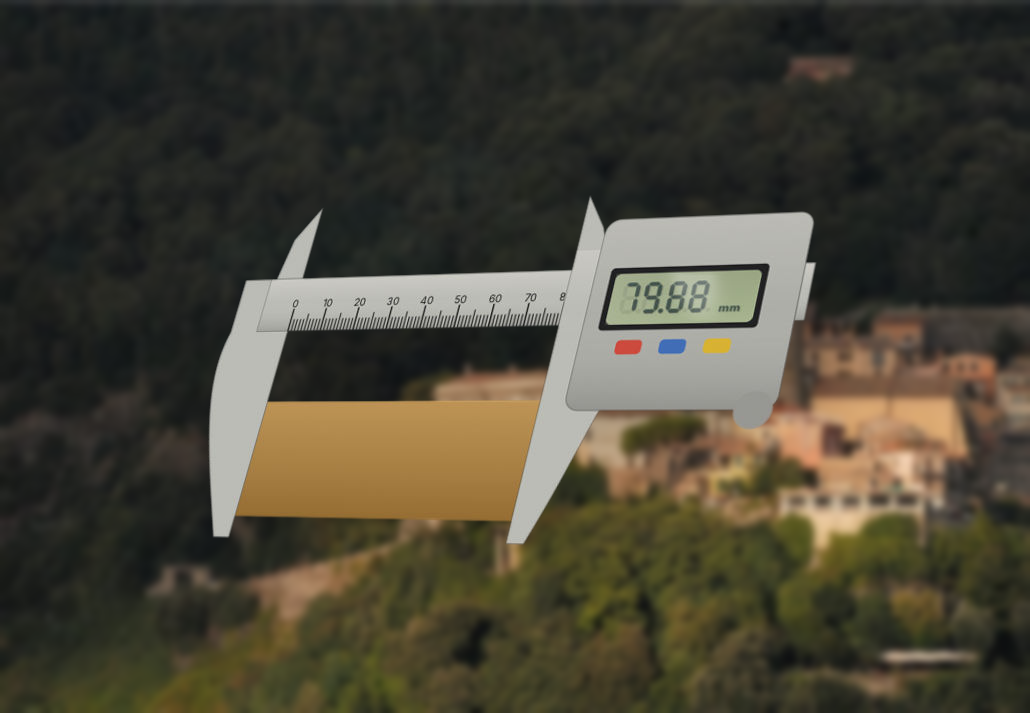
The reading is 79.88 mm
